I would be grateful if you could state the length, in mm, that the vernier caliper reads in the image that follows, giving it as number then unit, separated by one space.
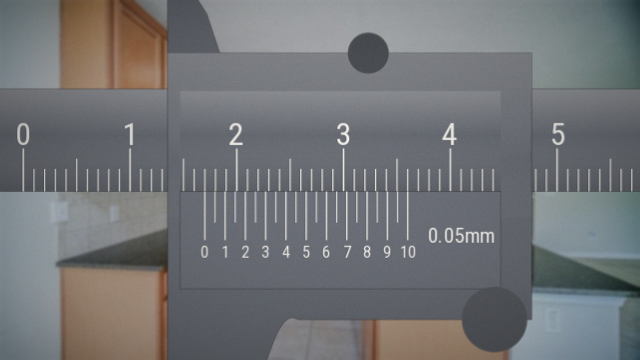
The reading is 17.0 mm
